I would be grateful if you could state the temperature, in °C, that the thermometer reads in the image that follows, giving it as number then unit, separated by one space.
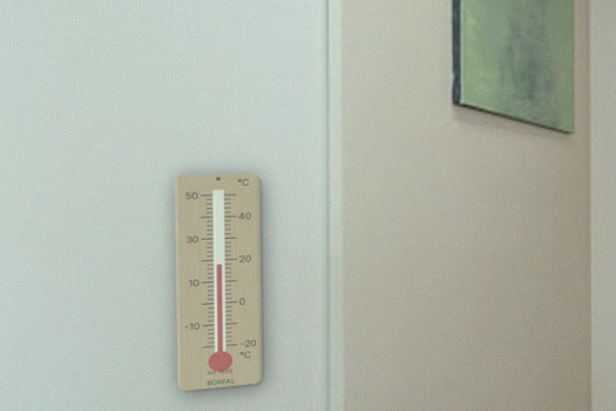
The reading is 18 °C
